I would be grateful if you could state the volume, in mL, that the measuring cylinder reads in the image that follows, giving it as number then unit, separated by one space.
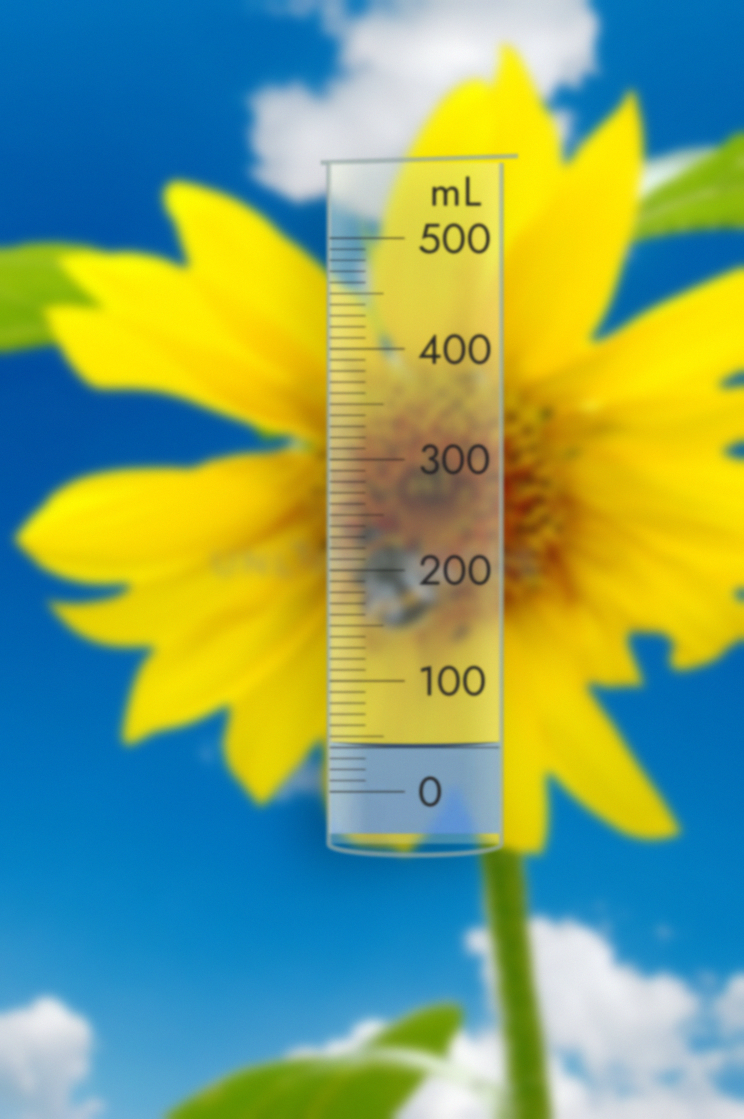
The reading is 40 mL
